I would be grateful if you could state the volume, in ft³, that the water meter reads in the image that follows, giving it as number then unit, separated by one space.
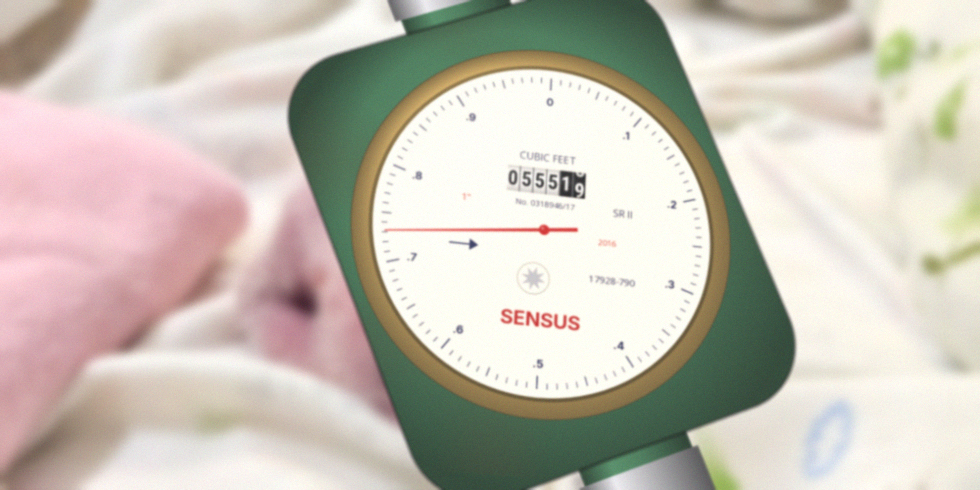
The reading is 55518.73 ft³
